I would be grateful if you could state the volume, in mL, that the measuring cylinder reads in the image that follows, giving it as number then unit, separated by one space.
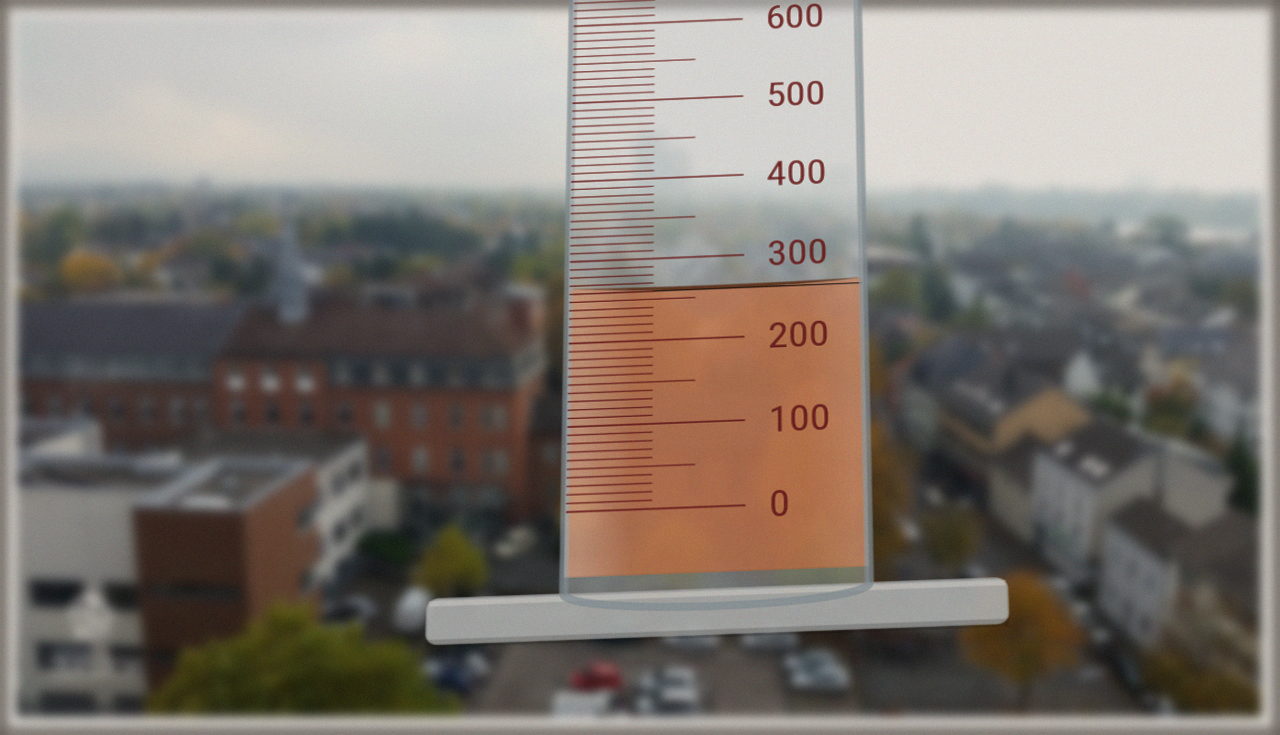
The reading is 260 mL
